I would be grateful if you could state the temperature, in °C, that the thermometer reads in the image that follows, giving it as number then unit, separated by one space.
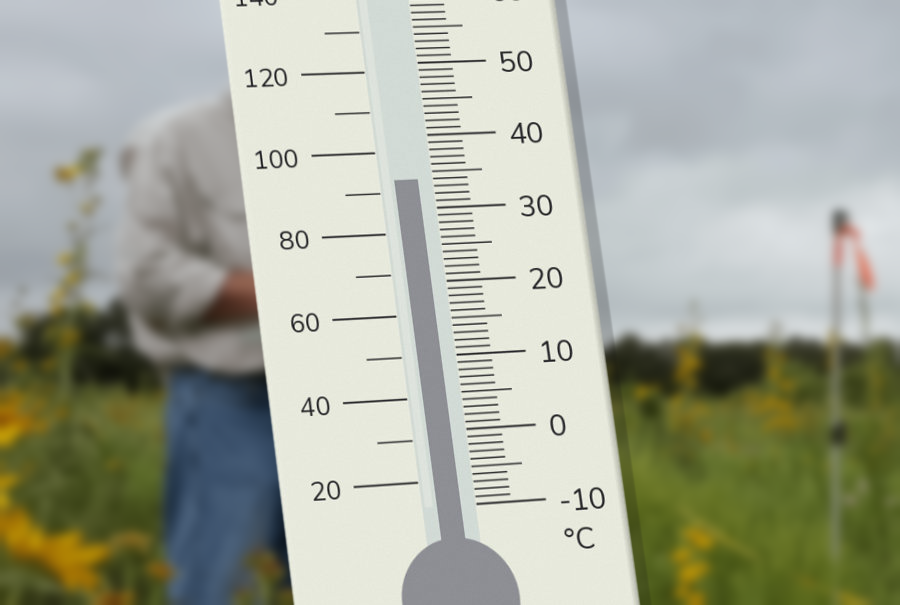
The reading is 34 °C
